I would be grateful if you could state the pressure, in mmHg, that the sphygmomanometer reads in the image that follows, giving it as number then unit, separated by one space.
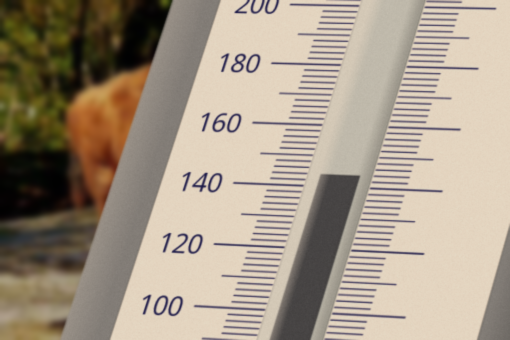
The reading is 144 mmHg
